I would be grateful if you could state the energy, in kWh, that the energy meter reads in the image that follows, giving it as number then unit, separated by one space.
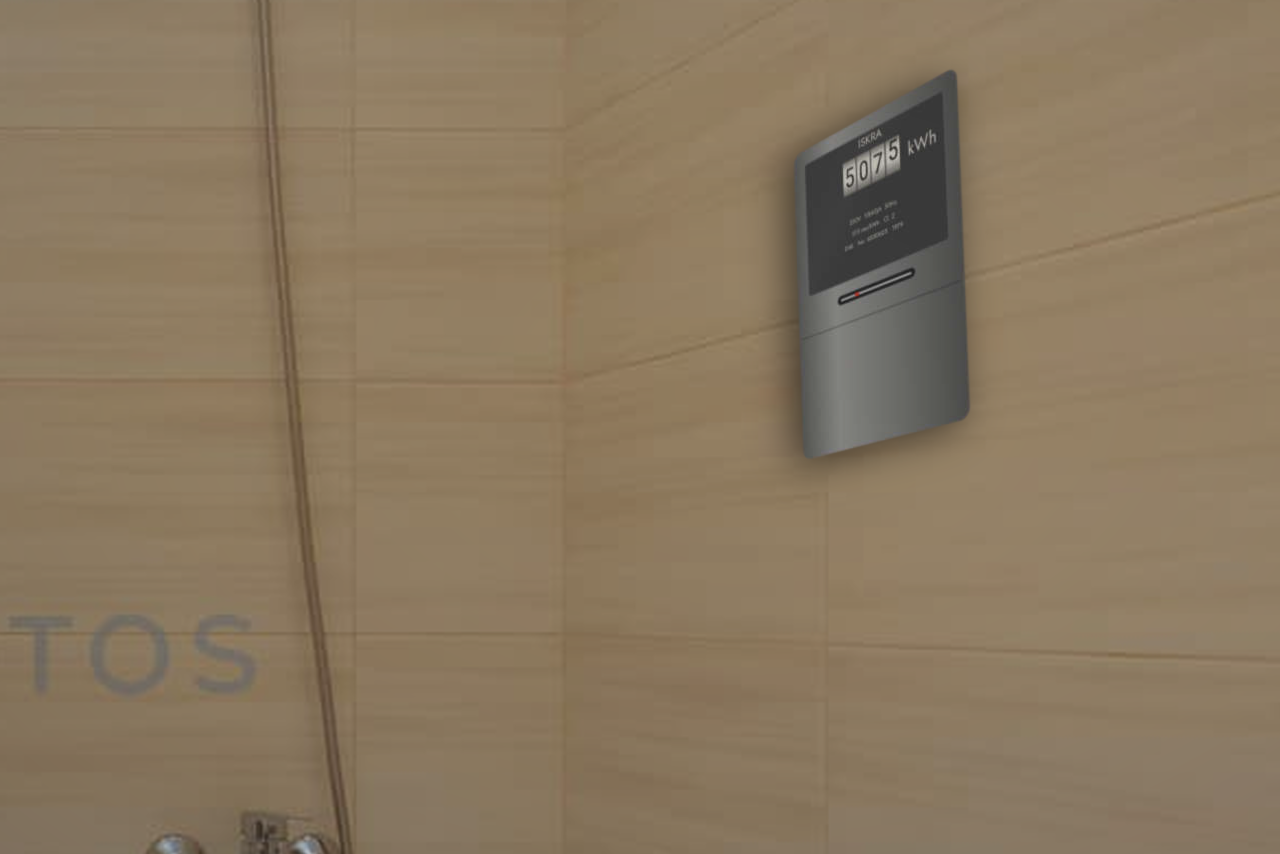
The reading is 5075 kWh
